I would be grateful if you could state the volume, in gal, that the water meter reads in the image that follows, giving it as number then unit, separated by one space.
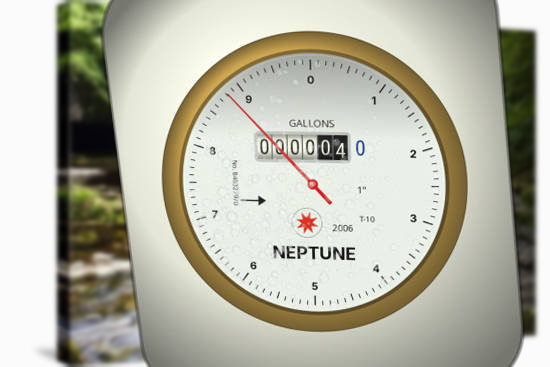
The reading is 38.8 gal
